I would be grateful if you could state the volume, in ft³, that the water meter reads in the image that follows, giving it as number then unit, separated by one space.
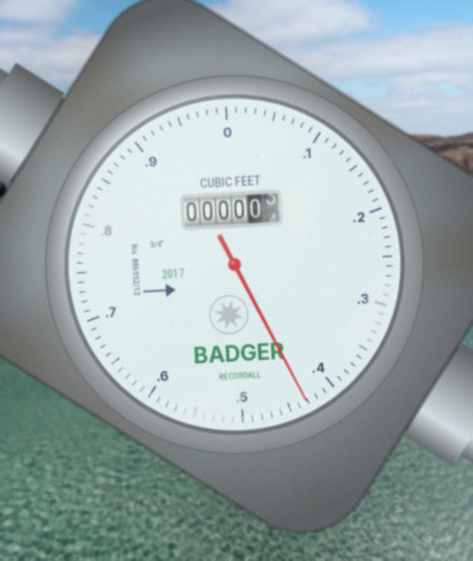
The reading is 3.43 ft³
